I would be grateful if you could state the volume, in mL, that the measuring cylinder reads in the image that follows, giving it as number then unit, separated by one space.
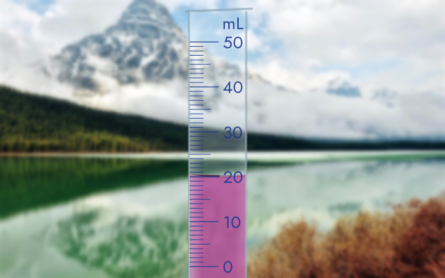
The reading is 20 mL
